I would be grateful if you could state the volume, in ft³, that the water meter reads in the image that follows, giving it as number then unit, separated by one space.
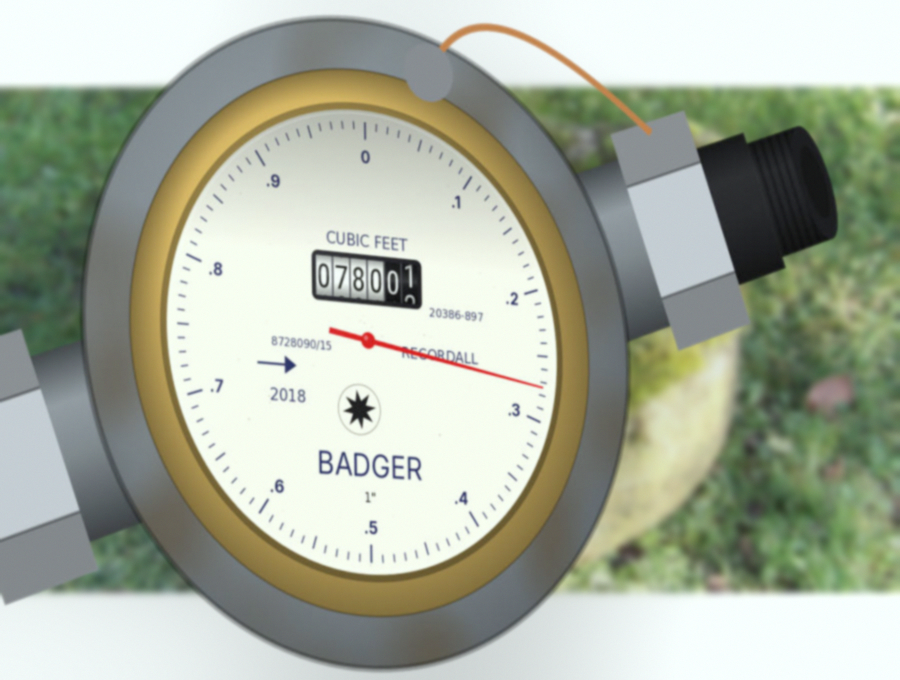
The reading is 78001.27 ft³
